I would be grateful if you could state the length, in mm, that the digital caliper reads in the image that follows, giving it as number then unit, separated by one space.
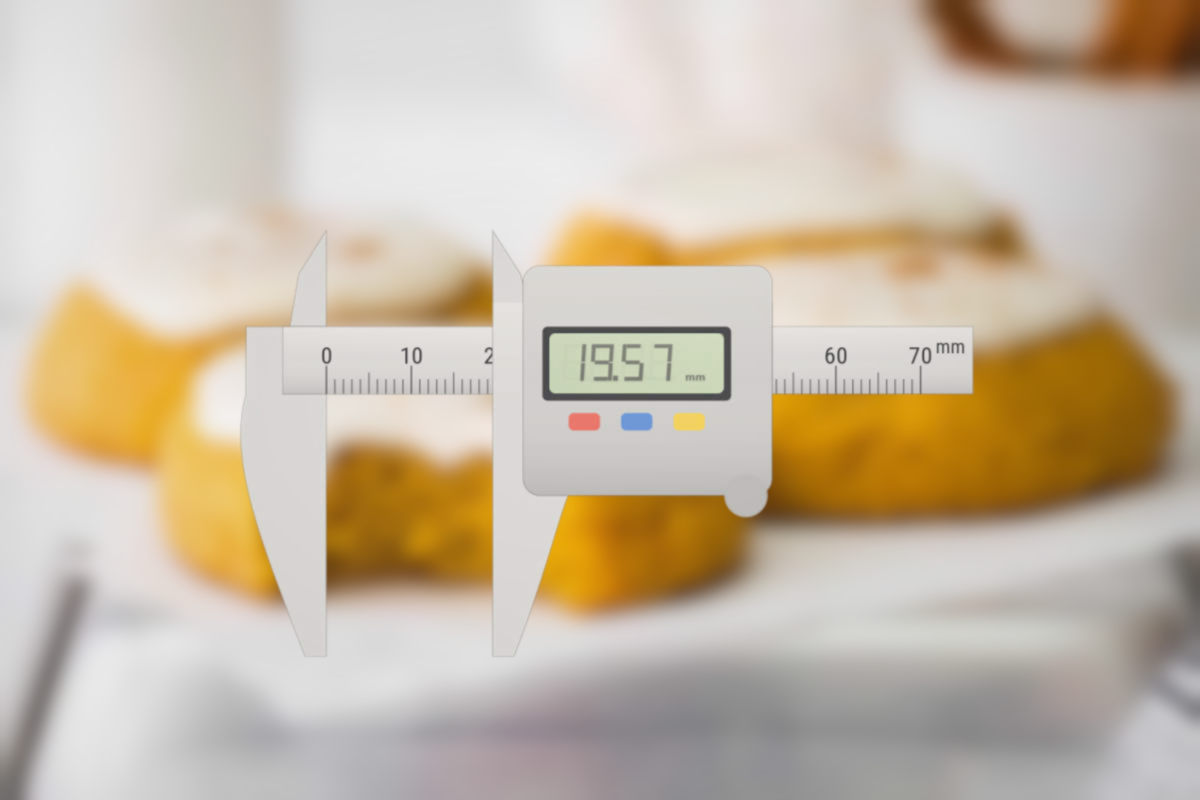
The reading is 19.57 mm
